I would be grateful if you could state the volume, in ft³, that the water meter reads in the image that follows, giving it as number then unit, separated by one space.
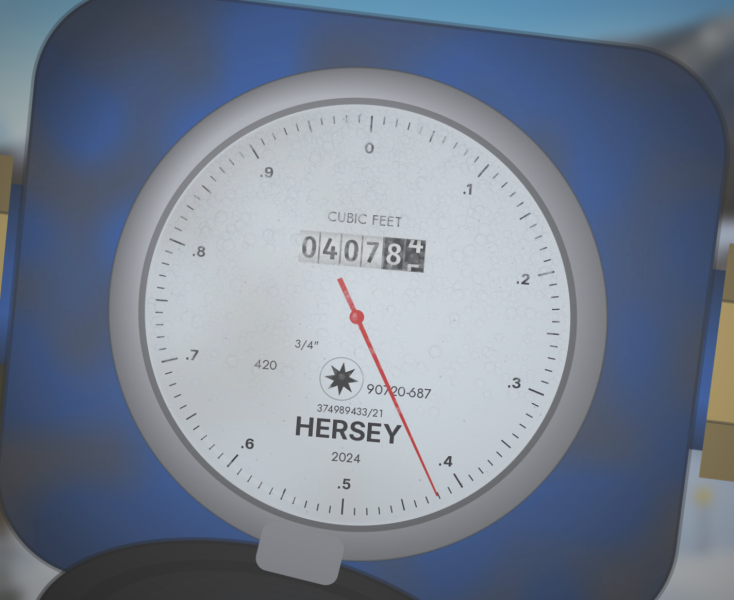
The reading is 40784.42 ft³
